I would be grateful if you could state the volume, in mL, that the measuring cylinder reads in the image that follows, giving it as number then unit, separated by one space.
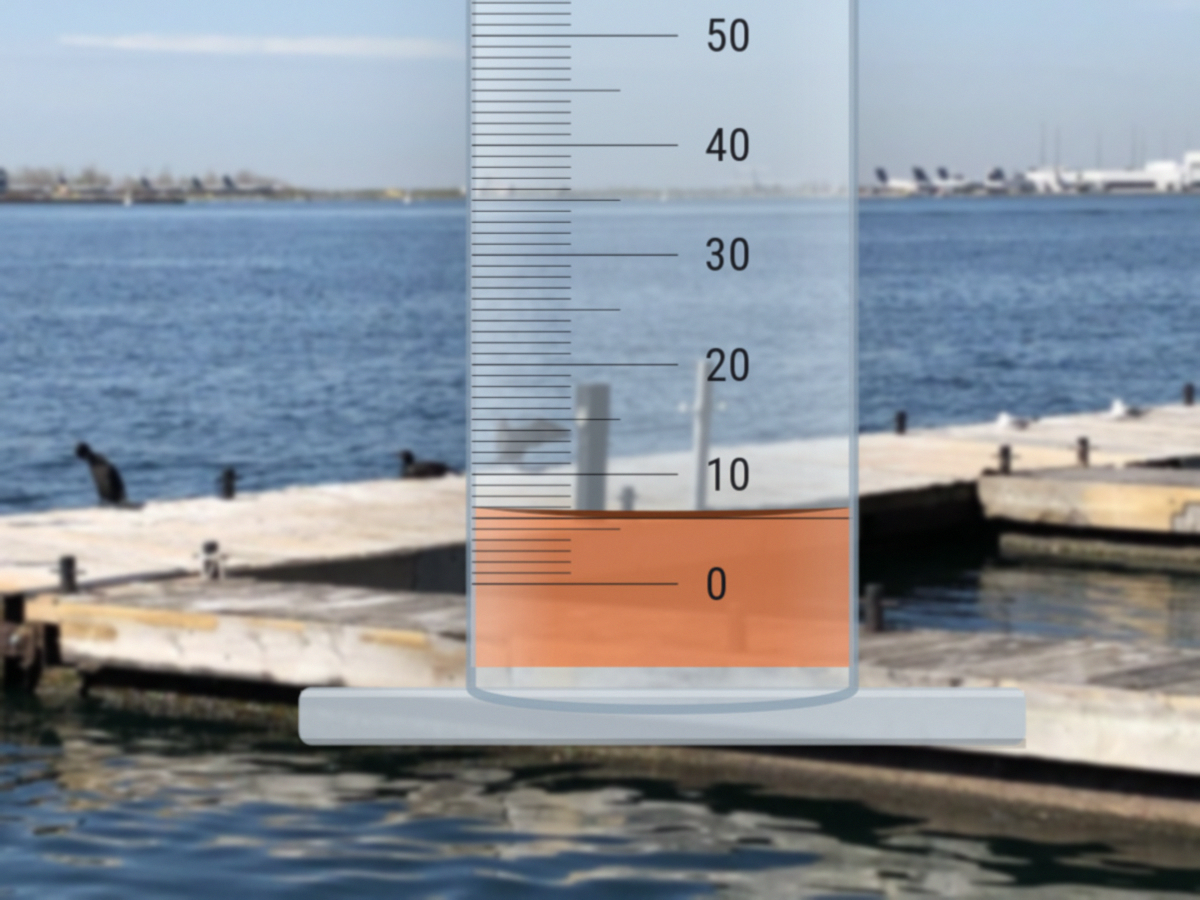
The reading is 6 mL
